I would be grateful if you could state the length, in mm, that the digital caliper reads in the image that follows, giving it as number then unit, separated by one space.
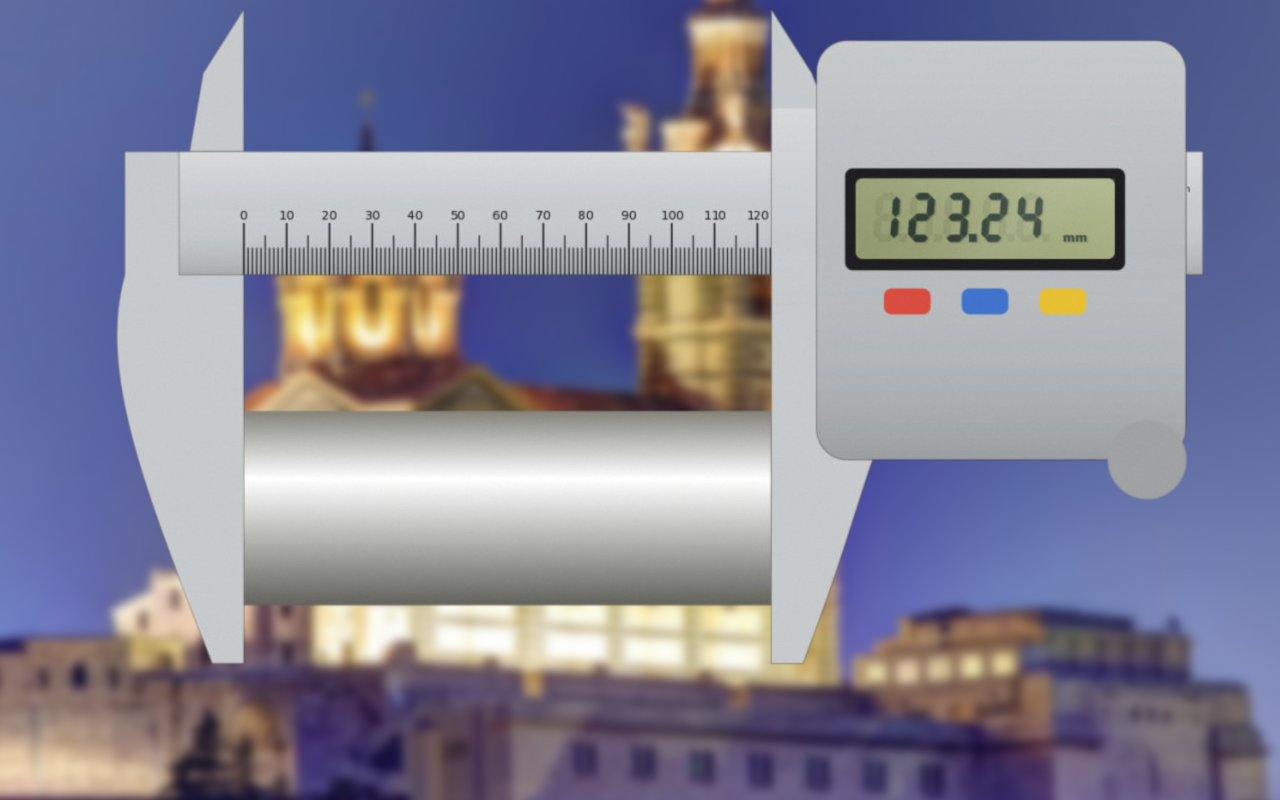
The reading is 123.24 mm
